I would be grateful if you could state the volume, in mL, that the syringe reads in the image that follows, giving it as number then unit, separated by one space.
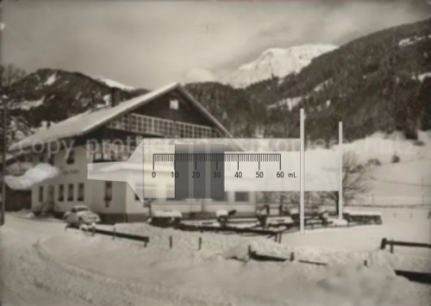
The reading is 10 mL
